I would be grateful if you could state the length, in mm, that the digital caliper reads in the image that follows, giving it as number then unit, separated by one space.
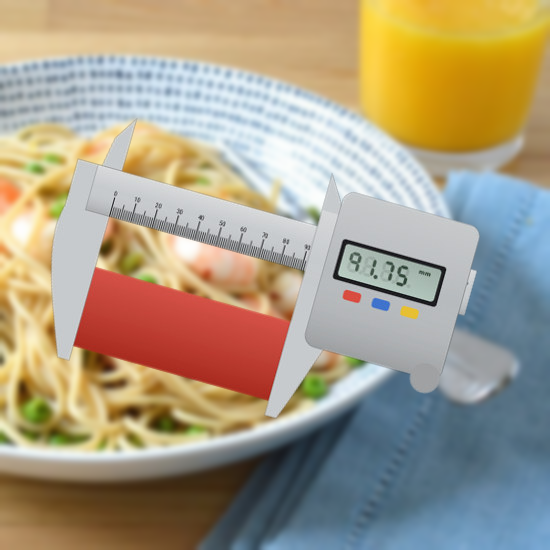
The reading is 91.75 mm
